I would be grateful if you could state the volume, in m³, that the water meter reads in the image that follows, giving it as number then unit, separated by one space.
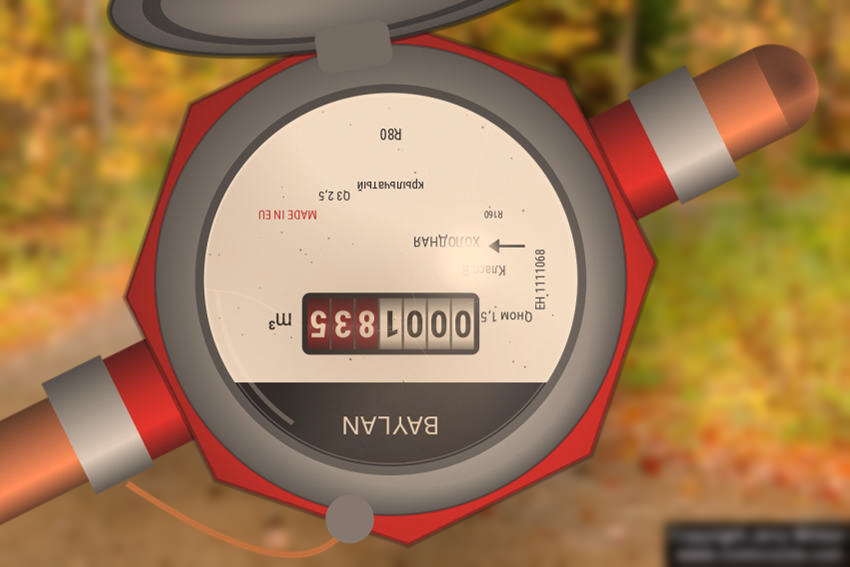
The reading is 1.835 m³
